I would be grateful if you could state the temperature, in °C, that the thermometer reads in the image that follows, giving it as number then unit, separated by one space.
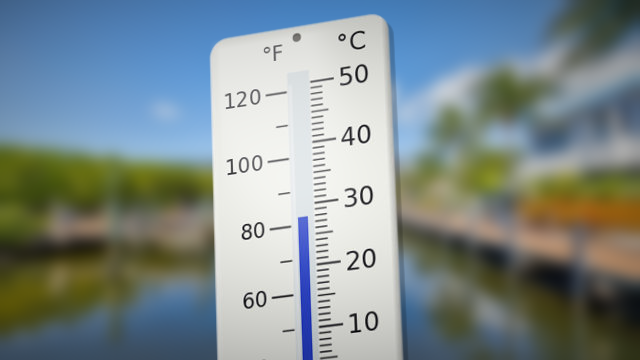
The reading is 28 °C
